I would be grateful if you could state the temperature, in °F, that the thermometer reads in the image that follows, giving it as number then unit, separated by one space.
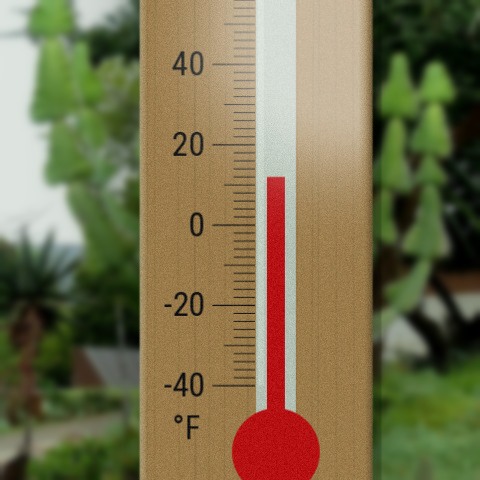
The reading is 12 °F
